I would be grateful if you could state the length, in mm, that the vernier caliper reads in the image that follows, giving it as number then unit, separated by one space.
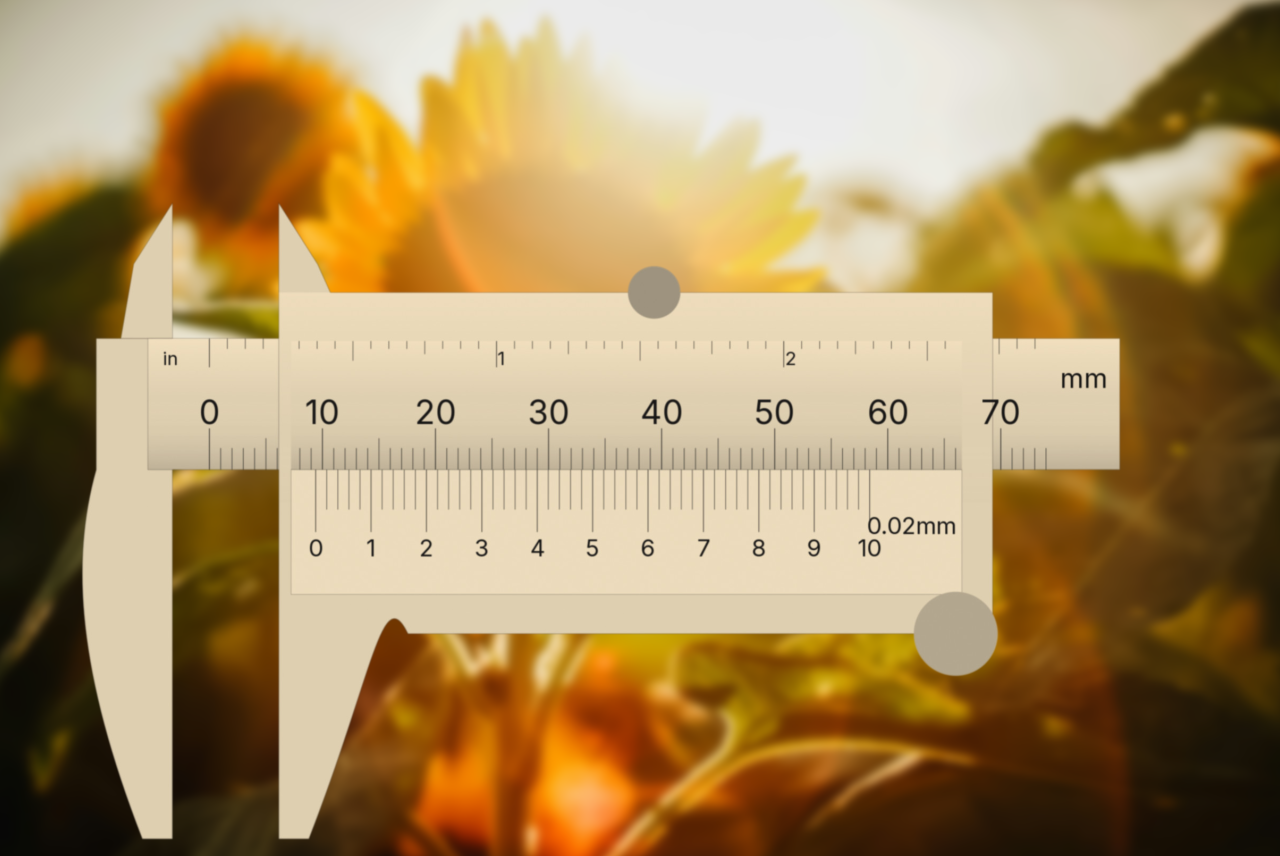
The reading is 9.4 mm
